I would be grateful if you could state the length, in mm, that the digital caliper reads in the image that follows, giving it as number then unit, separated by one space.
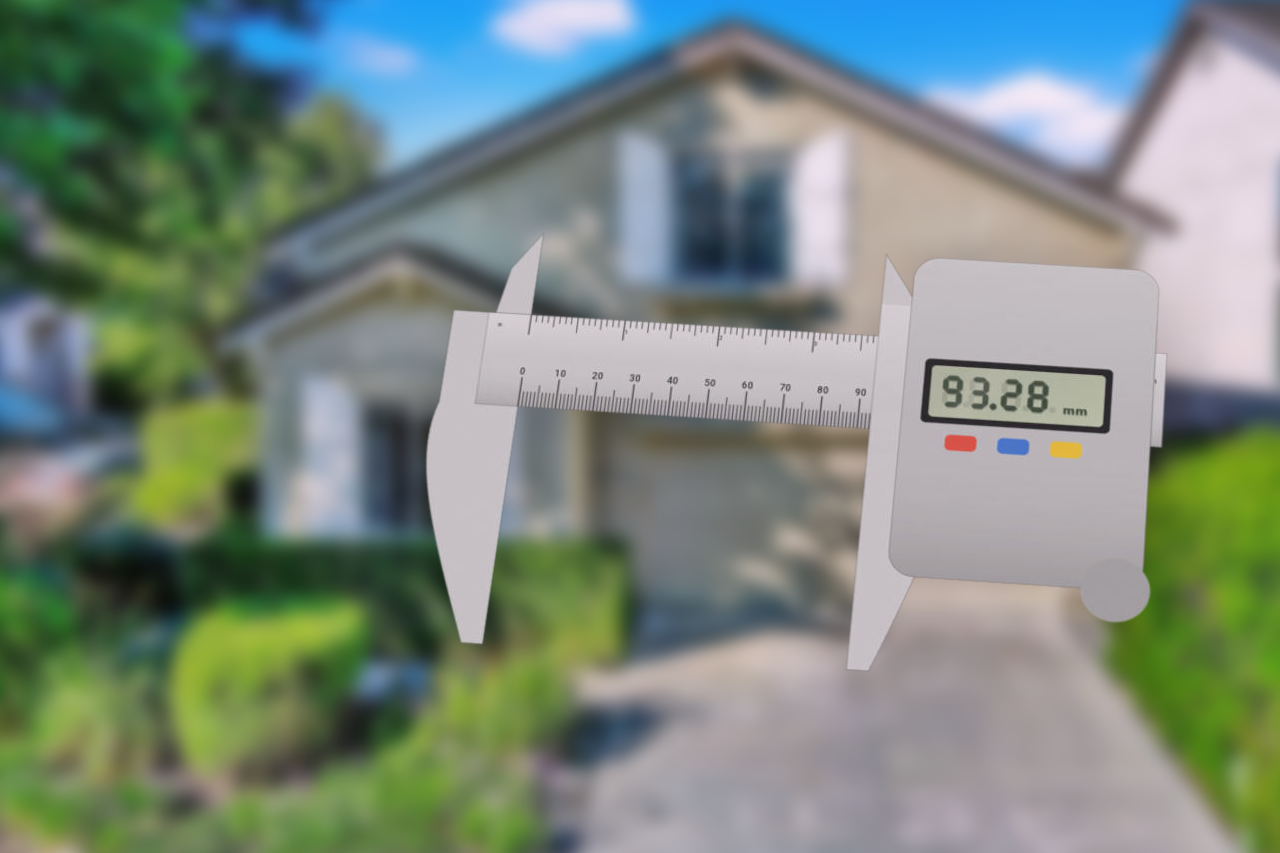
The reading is 93.28 mm
